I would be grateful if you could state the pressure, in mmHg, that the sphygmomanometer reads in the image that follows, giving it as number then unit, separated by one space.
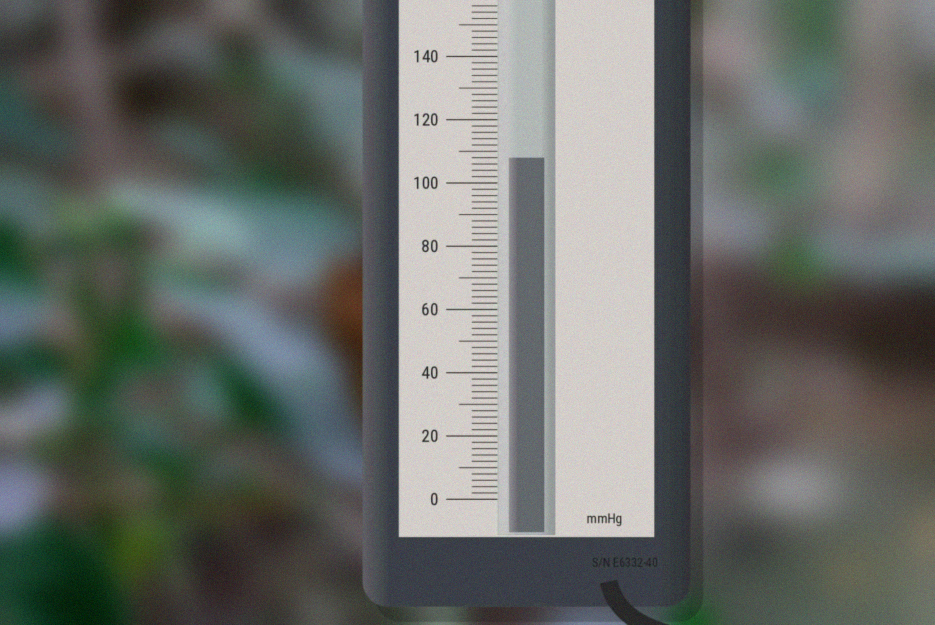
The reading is 108 mmHg
